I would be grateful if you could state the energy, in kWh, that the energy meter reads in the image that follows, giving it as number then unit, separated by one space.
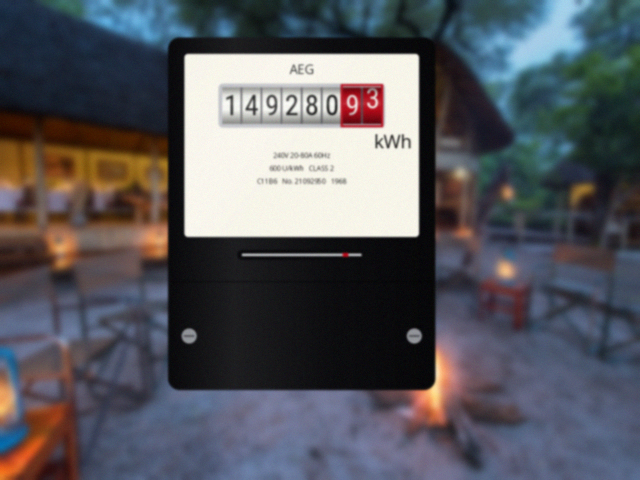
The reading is 149280.93 kWh
